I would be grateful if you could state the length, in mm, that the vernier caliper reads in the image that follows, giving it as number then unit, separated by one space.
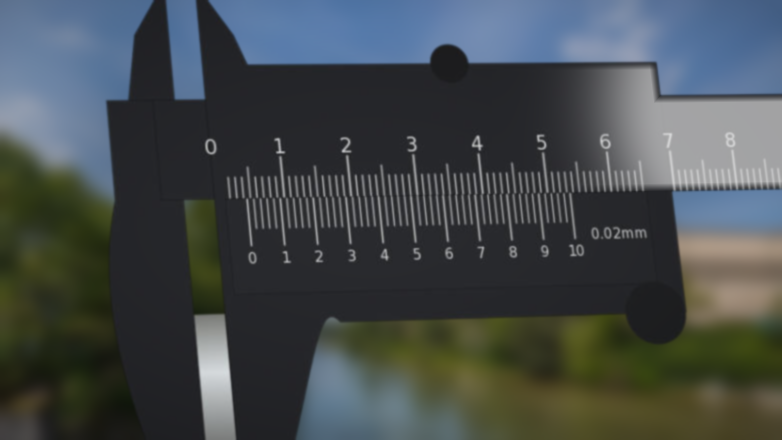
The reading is 4.5 mm
